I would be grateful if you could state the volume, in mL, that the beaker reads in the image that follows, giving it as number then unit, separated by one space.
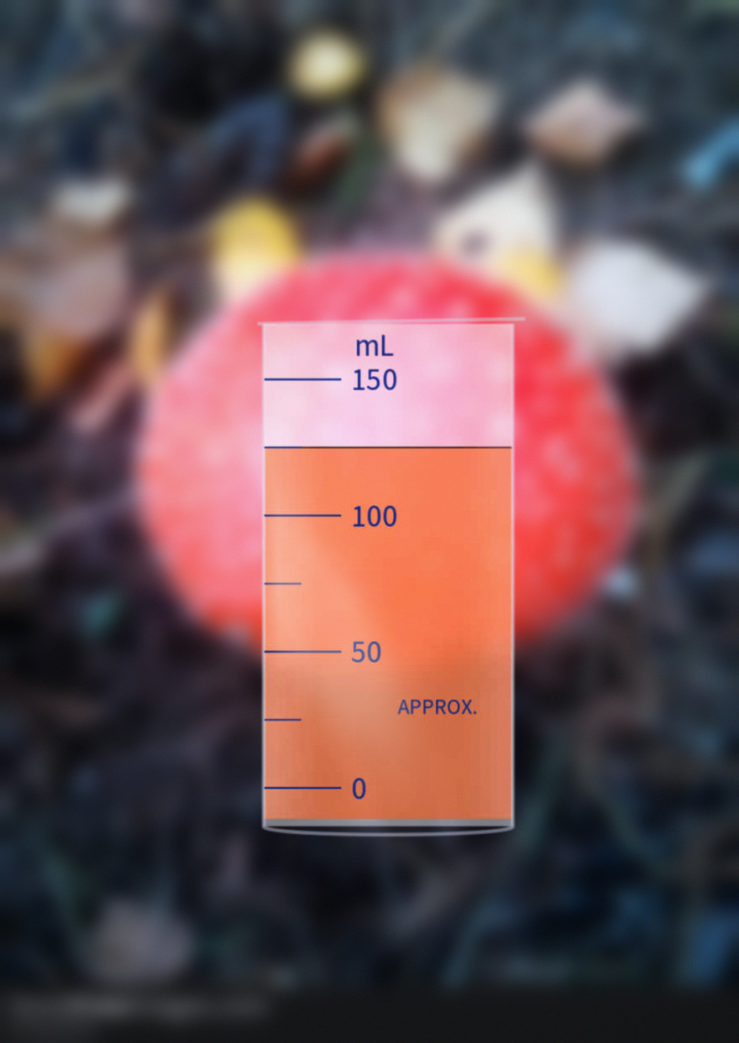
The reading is 125 mL
